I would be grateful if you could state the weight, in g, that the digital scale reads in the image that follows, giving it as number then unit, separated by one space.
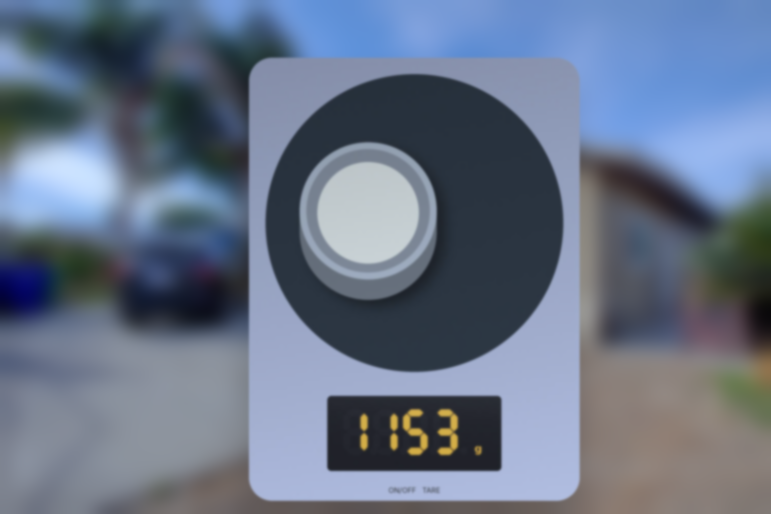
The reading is 1153 g
